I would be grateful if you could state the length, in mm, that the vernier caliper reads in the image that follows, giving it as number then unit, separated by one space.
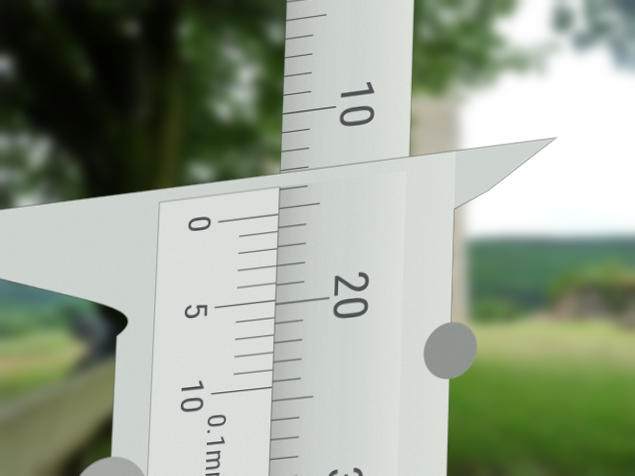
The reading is 15.3 mm
